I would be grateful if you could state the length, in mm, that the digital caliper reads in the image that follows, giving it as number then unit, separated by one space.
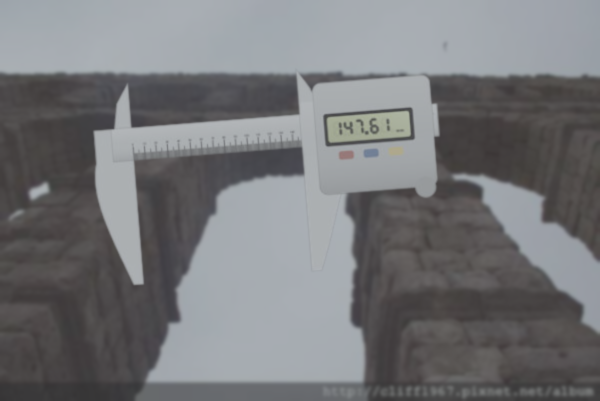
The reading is 147.61 mm
